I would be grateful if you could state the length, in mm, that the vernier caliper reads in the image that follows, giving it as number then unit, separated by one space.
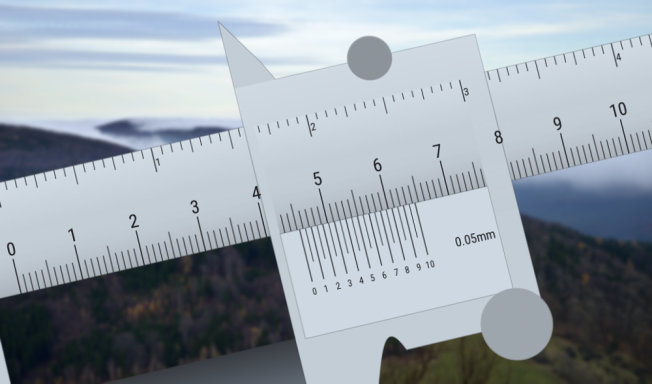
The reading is 45.4 mm
